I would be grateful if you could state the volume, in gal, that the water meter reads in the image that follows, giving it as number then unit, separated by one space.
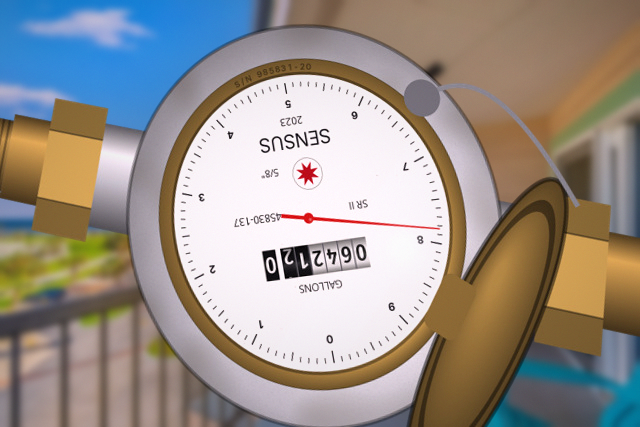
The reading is 642117.8 gal
